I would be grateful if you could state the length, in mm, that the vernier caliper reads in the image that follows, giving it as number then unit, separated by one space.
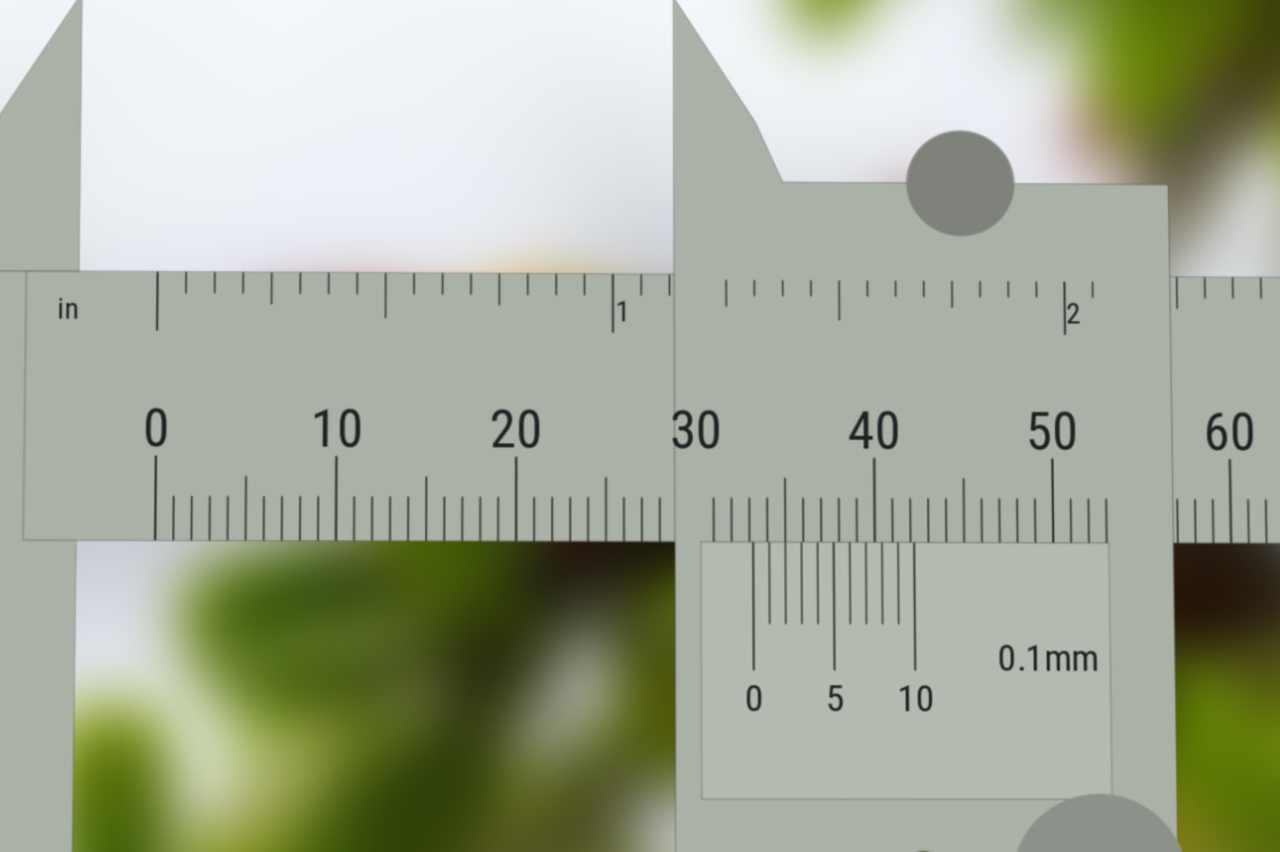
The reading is 33.2 mm
